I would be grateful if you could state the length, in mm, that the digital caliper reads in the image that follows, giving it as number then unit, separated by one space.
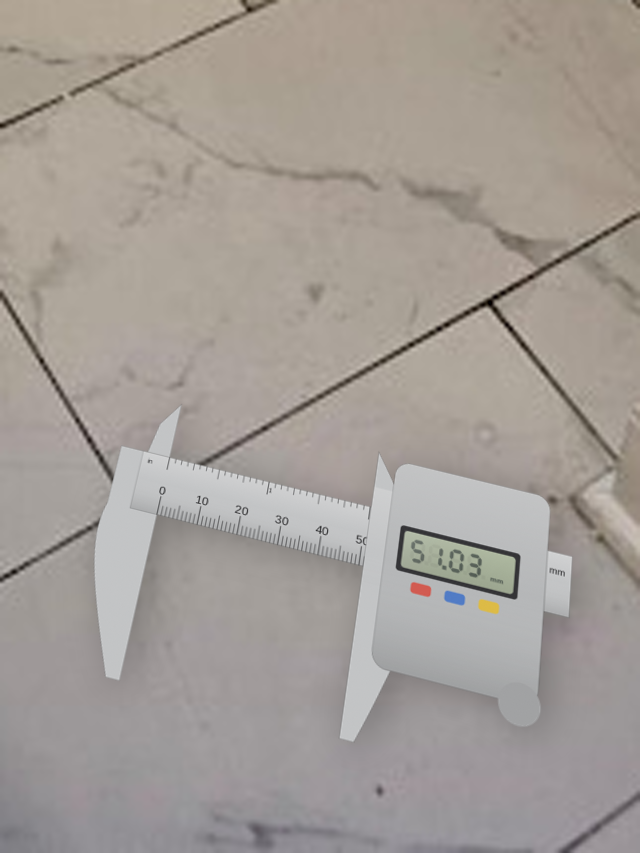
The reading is 51.03 mm
